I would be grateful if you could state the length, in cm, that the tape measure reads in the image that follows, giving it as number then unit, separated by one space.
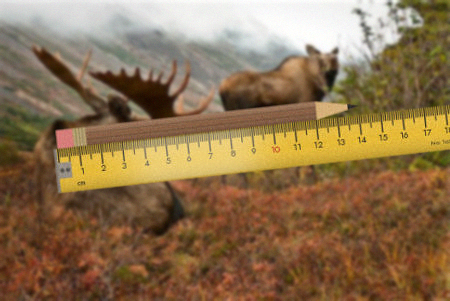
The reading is 14 cm
